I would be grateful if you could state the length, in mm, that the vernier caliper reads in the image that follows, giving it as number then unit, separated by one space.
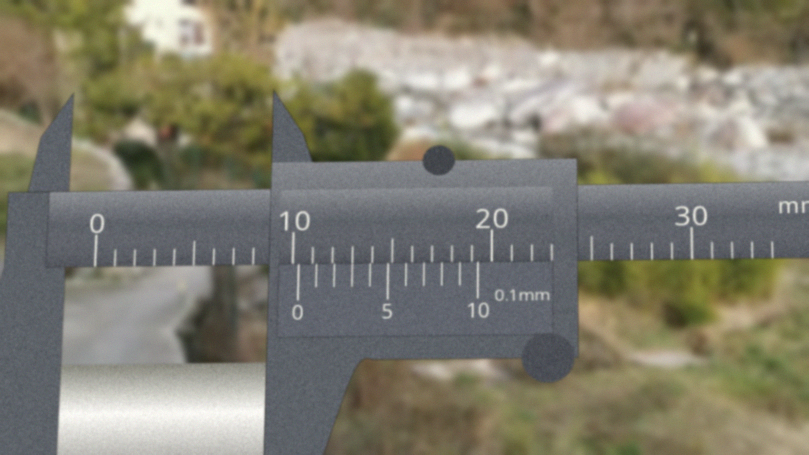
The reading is 10.3 mm
